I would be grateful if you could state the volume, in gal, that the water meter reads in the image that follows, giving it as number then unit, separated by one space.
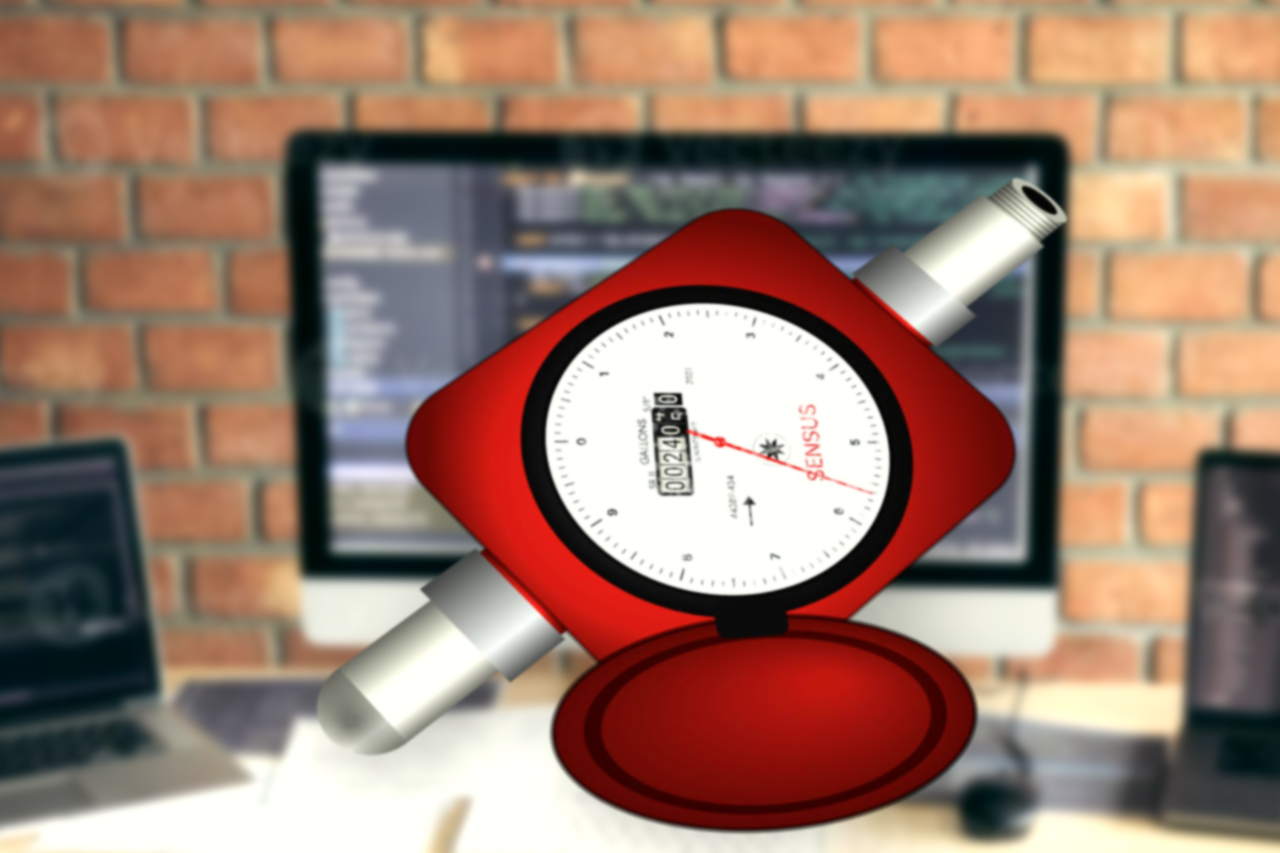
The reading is 24045.6 gal
